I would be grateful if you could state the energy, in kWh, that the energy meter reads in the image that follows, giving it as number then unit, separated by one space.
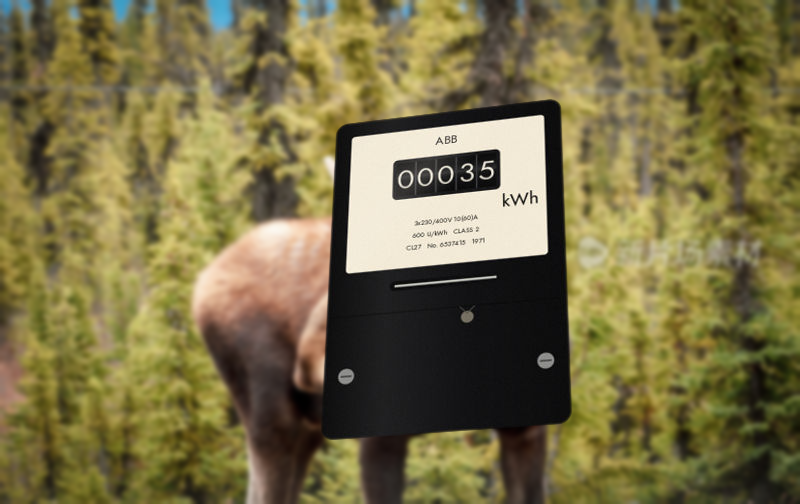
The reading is 35 kWh
